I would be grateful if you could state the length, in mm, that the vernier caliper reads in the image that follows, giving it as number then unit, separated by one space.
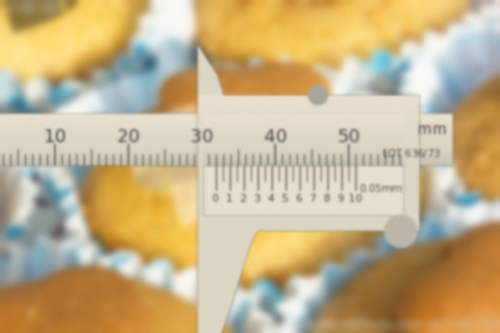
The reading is 32.0 mm
